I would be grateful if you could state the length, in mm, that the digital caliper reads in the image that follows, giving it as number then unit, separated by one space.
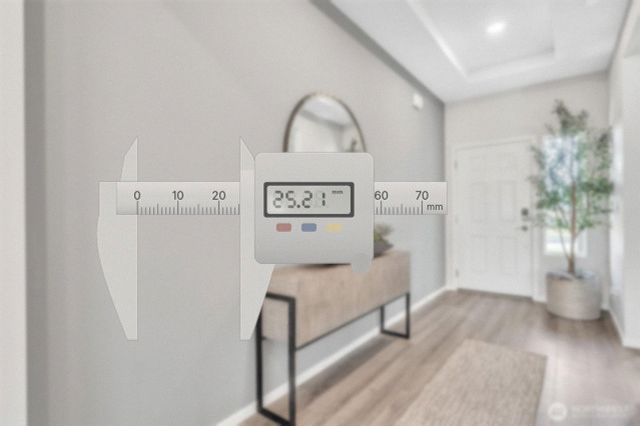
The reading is 25.21 mm
